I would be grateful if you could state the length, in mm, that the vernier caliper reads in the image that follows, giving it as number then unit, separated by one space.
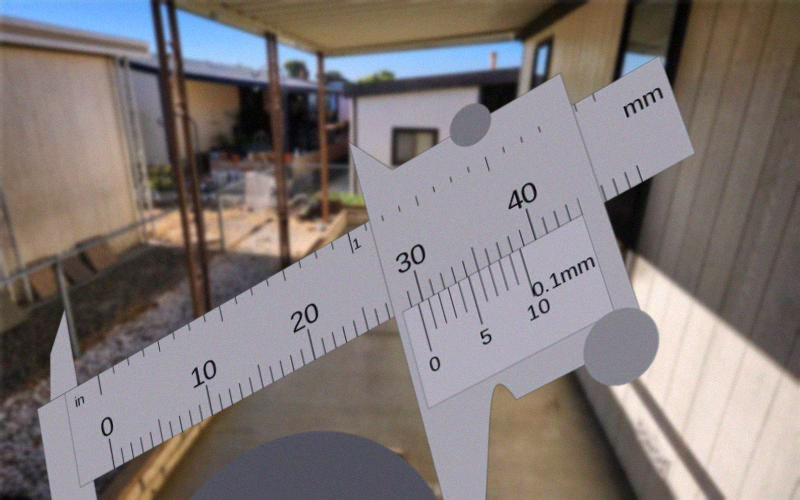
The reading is 29.6 mm
